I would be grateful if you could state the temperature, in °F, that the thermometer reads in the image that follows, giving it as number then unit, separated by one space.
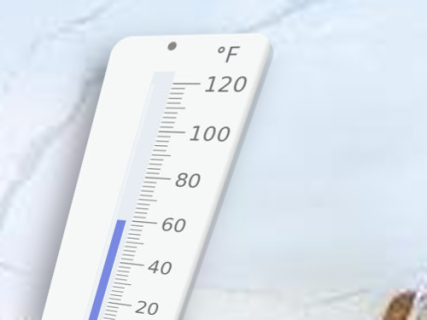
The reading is 60 °F
